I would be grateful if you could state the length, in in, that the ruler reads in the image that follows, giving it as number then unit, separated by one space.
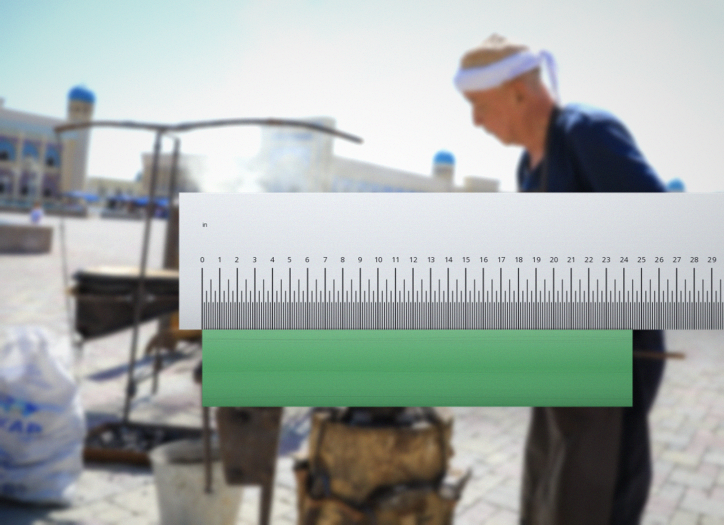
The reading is 24.5 in
